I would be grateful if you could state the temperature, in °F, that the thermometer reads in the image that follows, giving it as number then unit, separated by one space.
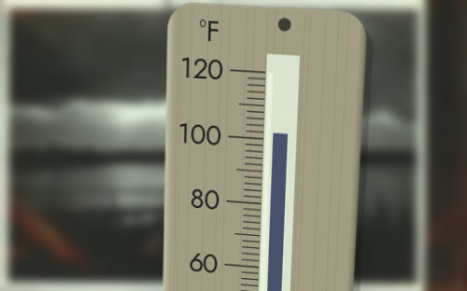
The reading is 102 °F
